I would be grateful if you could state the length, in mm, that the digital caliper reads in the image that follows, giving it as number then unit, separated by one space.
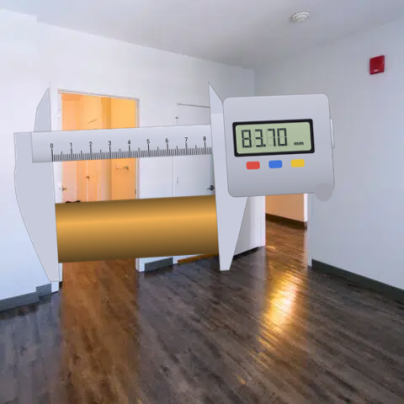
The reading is 83.70 mm
